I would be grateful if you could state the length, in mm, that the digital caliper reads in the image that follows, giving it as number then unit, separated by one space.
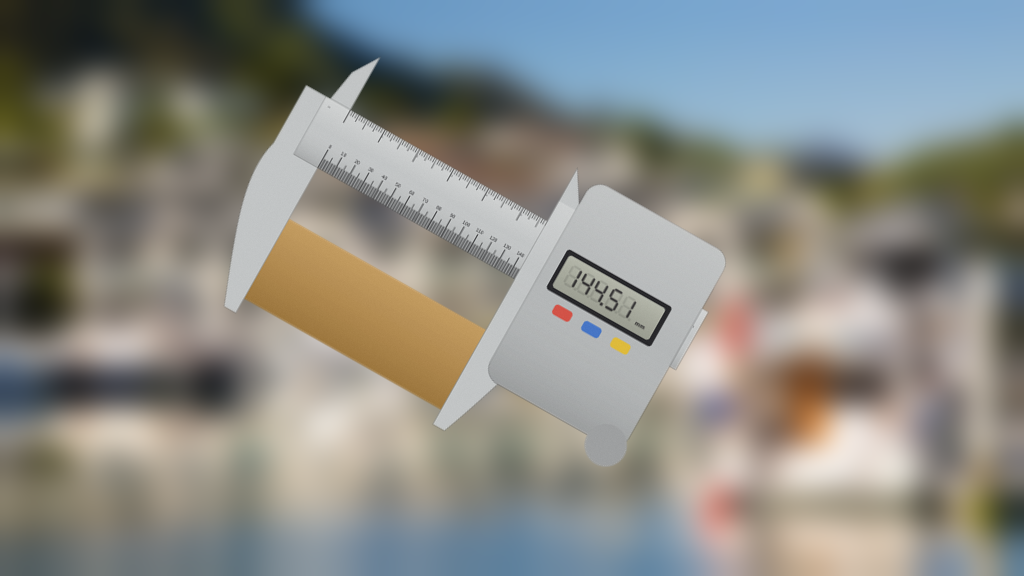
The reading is 144.51 mm
